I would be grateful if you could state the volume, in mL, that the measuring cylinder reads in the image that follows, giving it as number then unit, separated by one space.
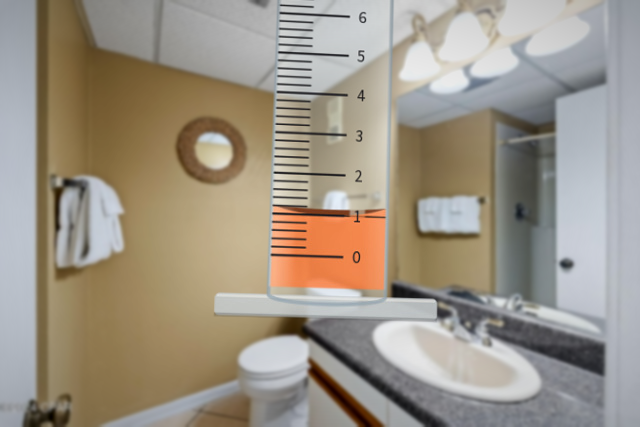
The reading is 1 mL
